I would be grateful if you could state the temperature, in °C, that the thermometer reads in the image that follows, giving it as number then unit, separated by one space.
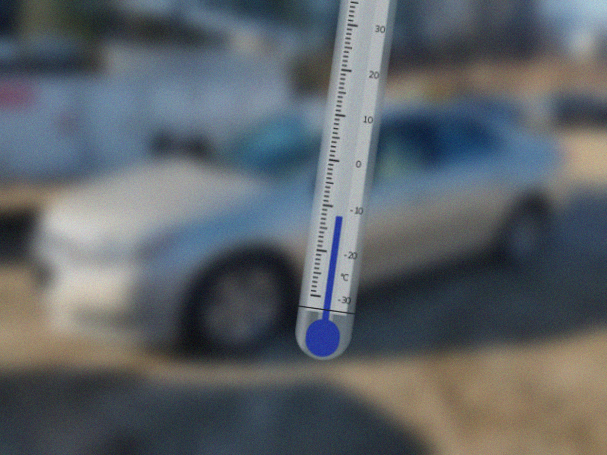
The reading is -12 °C
